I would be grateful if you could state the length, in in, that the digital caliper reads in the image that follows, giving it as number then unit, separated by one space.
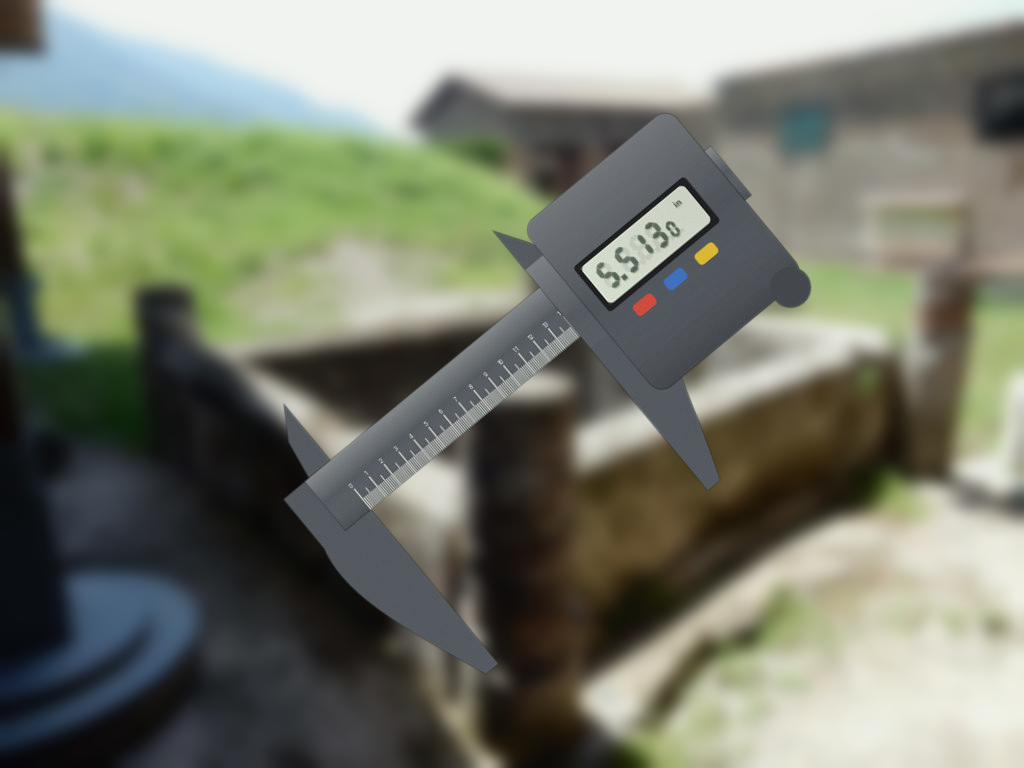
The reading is 5.5130 in
